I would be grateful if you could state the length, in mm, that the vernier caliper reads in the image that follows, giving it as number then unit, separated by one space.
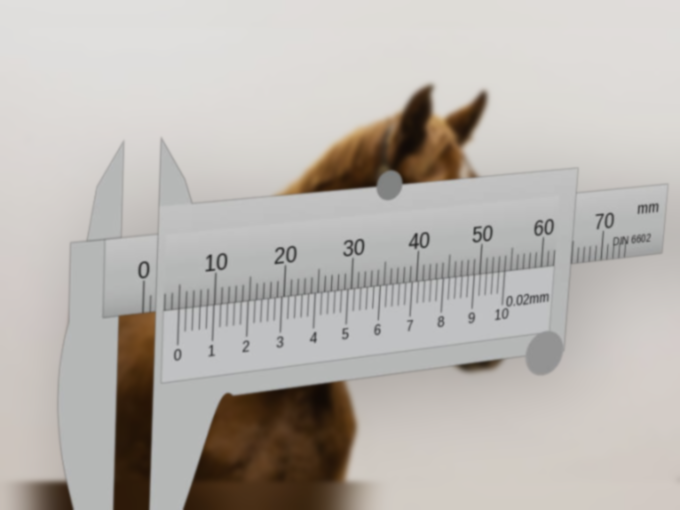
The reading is 5.0 mm
